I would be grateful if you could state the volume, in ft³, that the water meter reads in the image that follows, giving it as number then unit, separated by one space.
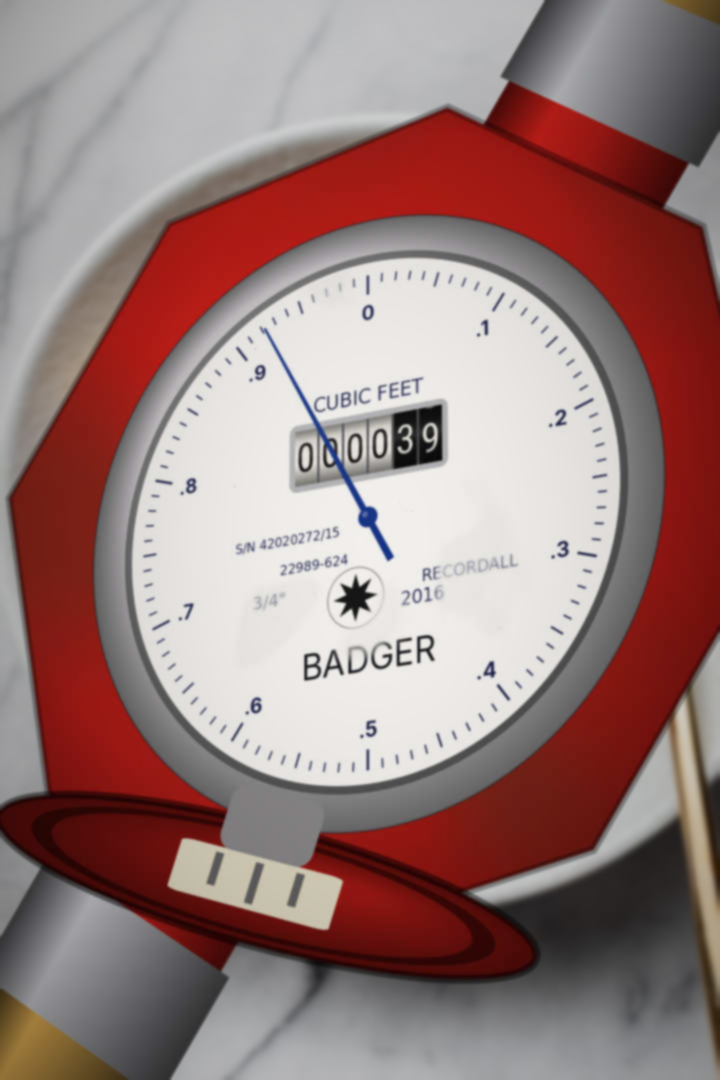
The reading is 38.92 ft³
